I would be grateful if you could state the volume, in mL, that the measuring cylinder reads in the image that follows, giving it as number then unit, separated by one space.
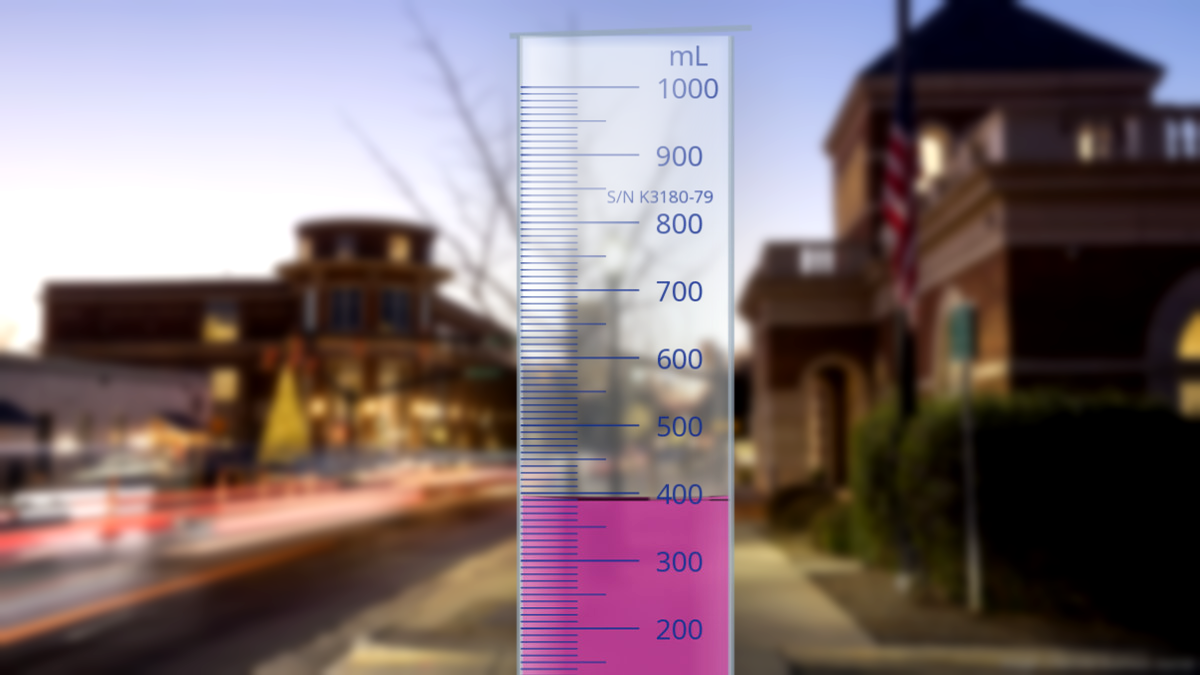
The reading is 390 mL
